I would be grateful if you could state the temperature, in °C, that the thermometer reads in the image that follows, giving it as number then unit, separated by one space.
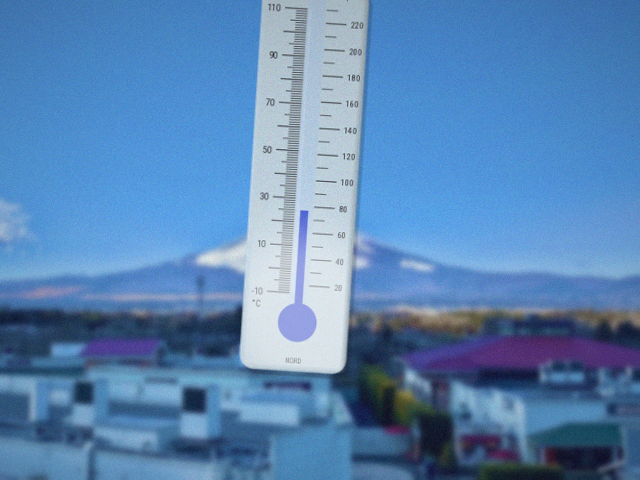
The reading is 25 °C
